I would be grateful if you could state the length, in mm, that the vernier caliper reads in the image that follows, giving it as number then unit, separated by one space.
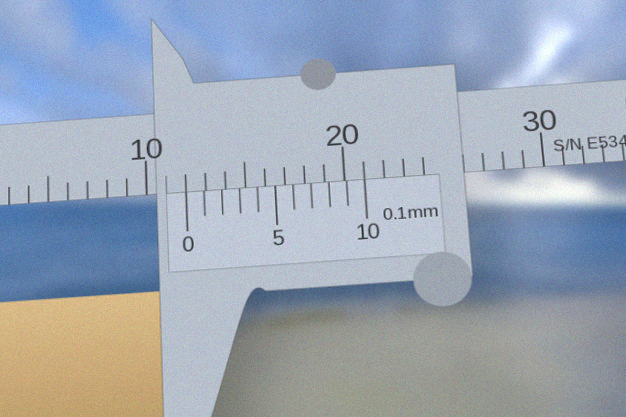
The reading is 12.0 mm
